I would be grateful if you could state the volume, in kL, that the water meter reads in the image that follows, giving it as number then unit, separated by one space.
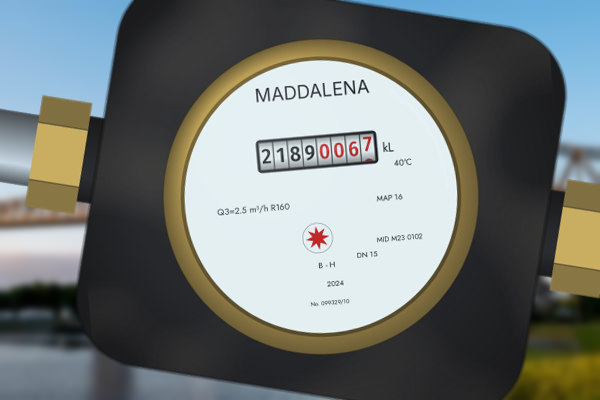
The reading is 2189.0067 kL
